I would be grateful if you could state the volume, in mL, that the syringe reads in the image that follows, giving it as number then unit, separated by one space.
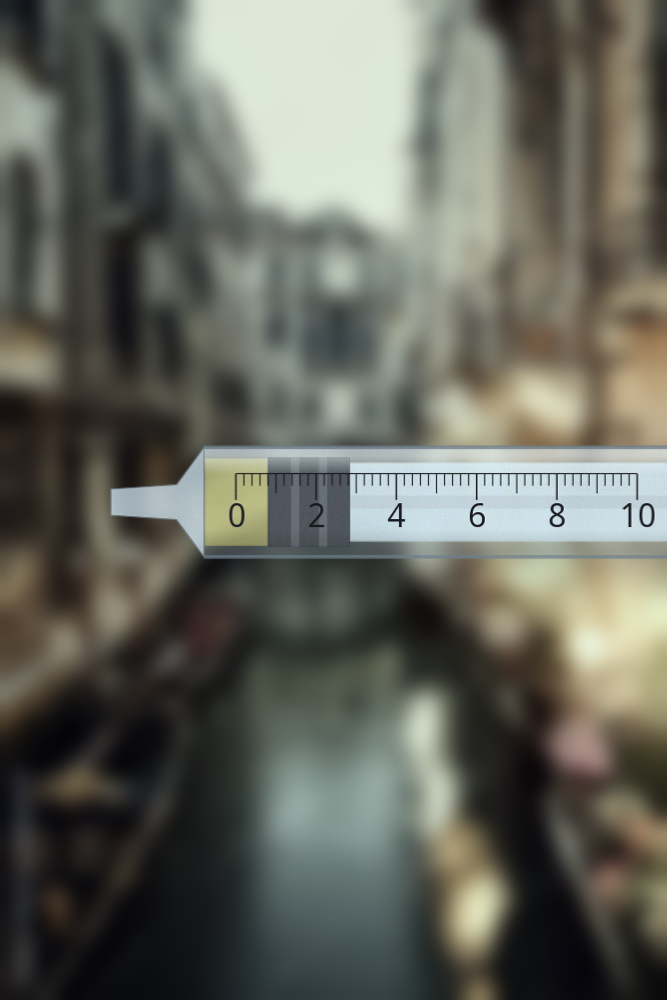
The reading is 0.8 mL
